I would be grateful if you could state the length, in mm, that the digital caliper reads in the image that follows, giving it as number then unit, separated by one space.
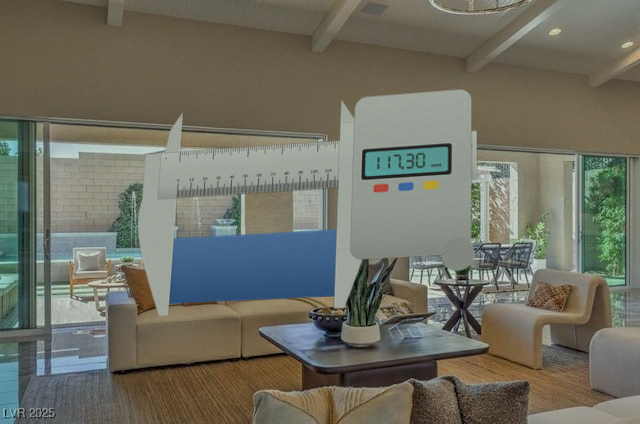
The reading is 117.30 mm
